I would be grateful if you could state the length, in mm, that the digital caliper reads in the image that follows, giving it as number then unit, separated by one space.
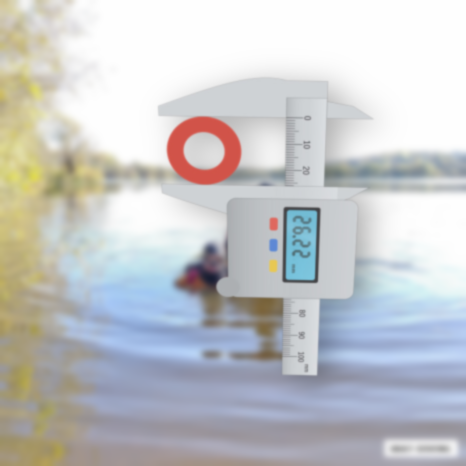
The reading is 26.22 mm
